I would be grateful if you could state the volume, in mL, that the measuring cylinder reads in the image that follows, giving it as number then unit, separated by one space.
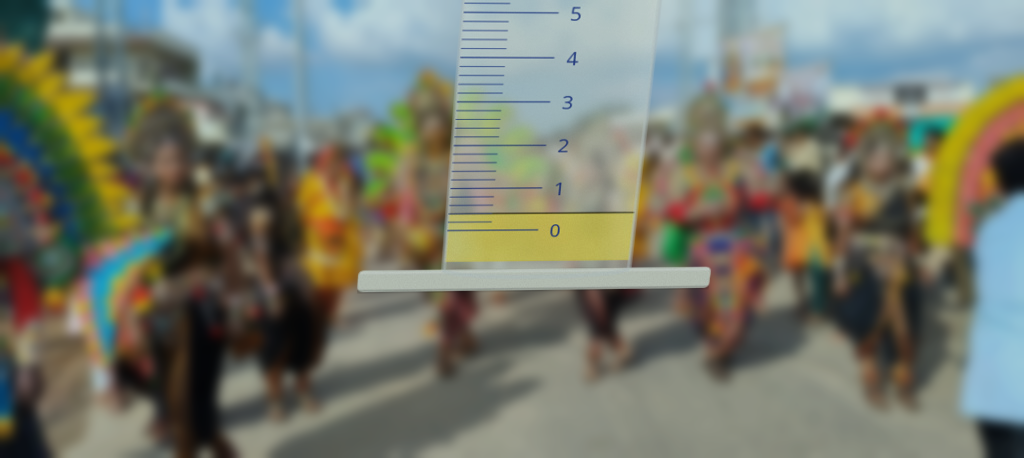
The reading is 0.4 mL
